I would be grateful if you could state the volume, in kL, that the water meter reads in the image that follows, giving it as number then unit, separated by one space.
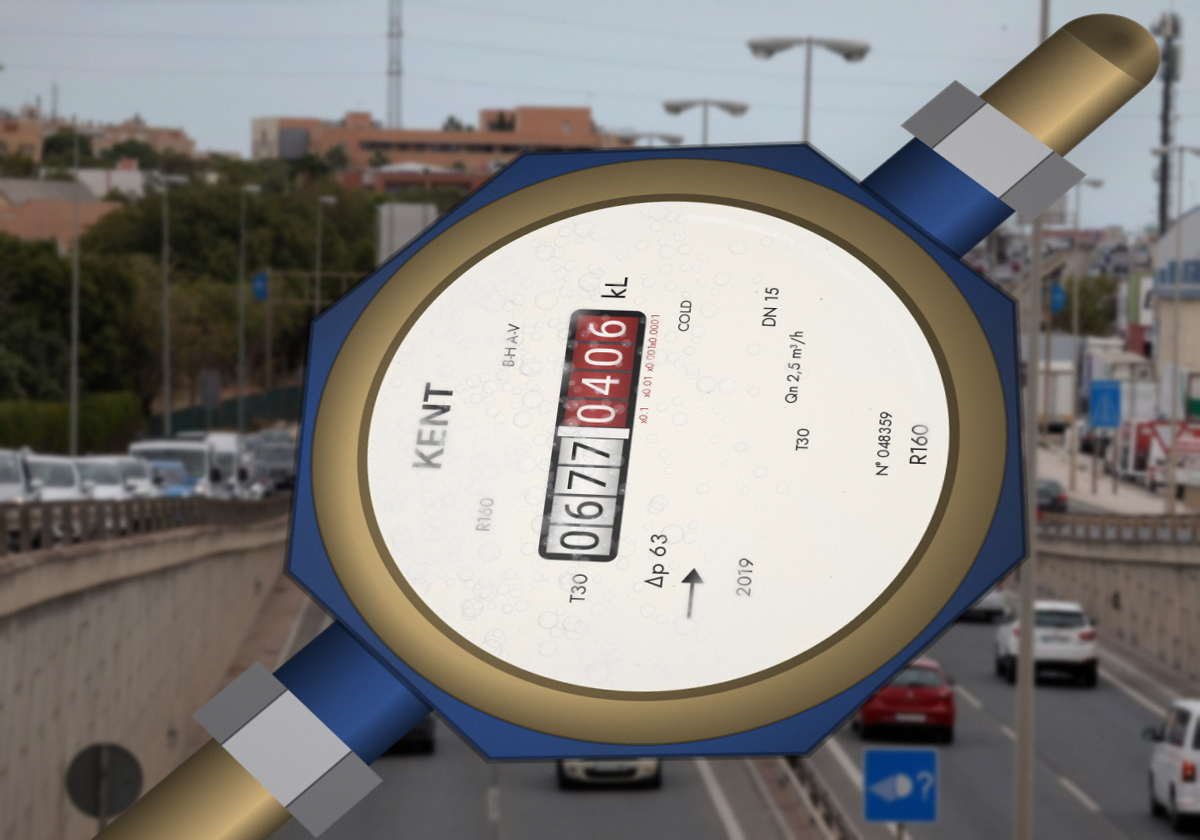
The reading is 677.0406 kL
